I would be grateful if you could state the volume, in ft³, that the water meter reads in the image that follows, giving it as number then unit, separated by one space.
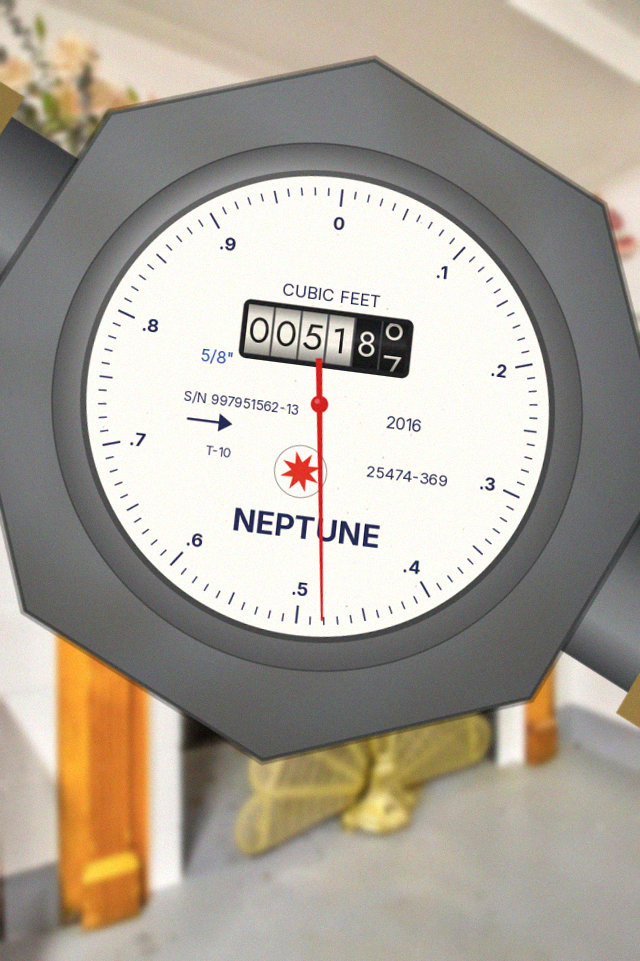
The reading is 5186.48 ft³
